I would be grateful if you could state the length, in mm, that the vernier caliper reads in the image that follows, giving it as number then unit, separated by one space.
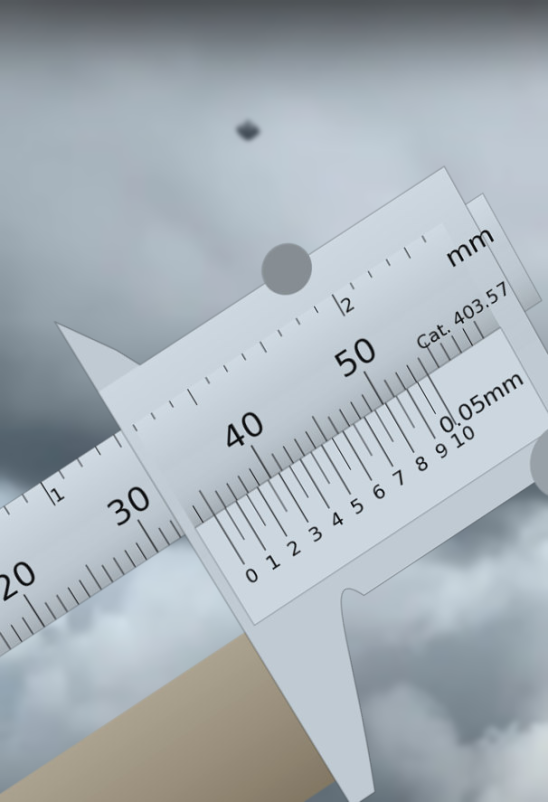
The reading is 35.0 mm
